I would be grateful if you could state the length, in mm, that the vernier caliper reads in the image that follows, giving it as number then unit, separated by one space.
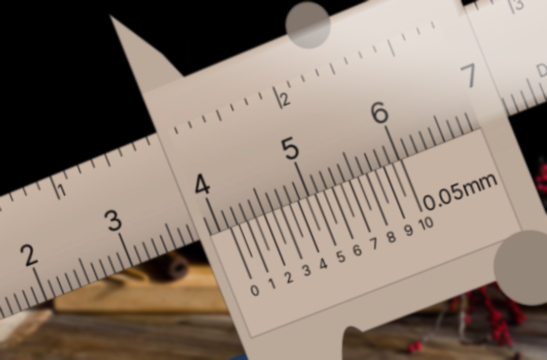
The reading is 41.2 mm
